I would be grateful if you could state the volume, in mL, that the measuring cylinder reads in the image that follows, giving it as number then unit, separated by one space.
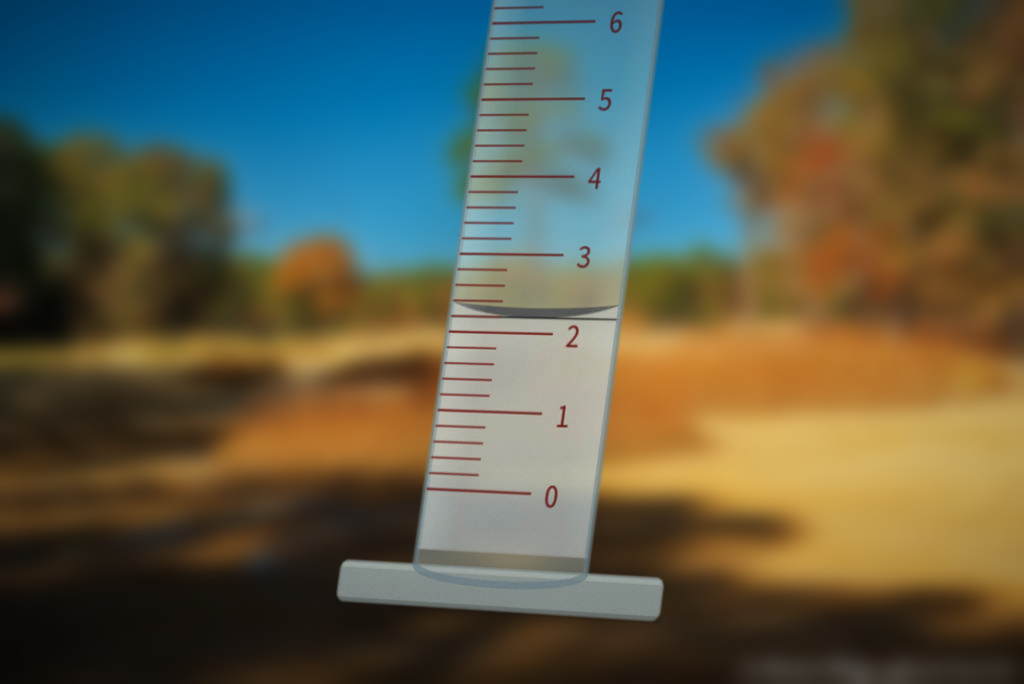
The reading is 2.2 mL
